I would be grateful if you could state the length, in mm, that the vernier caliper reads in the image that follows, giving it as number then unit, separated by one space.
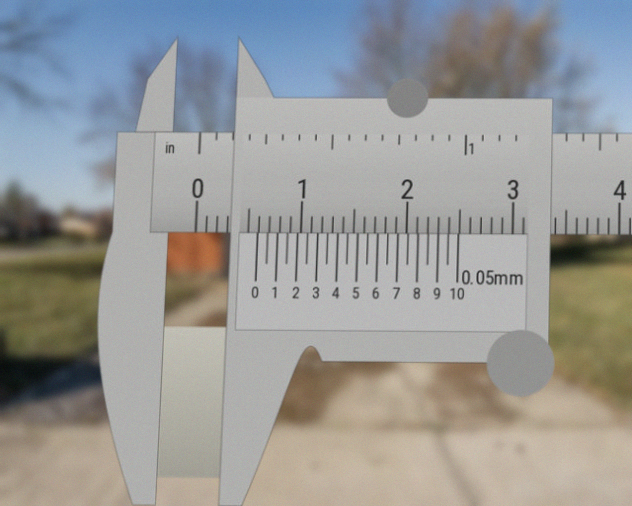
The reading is 5.9 mm
